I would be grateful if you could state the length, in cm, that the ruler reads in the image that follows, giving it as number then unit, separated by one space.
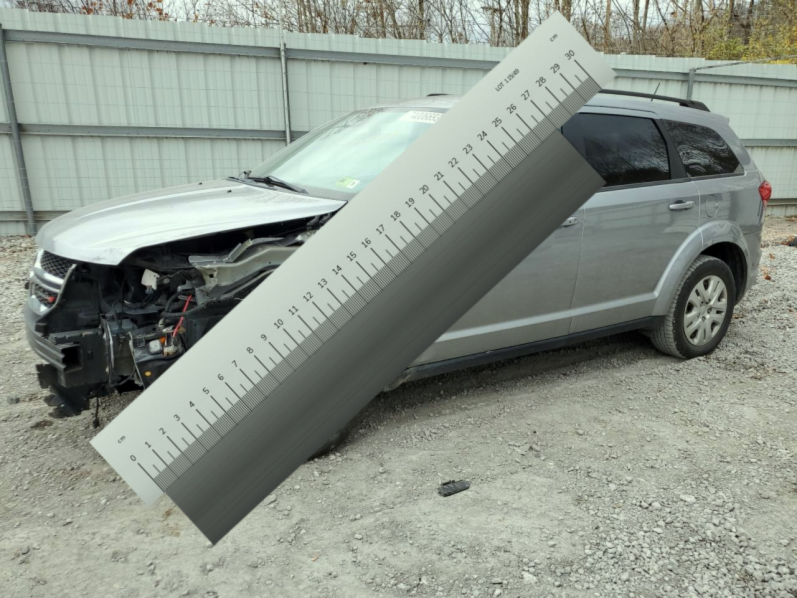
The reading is 27 cm
